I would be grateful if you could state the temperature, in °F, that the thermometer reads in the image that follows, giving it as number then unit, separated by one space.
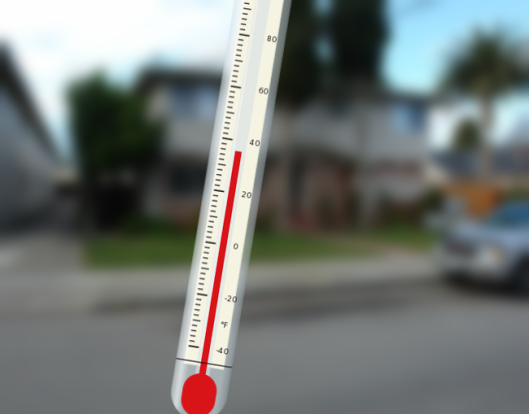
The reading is 36 °F
